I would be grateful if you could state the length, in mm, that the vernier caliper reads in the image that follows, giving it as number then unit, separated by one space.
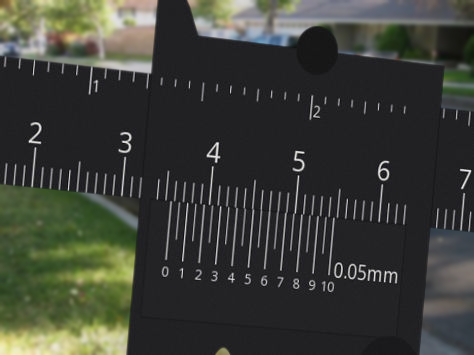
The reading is 35.6 mm
